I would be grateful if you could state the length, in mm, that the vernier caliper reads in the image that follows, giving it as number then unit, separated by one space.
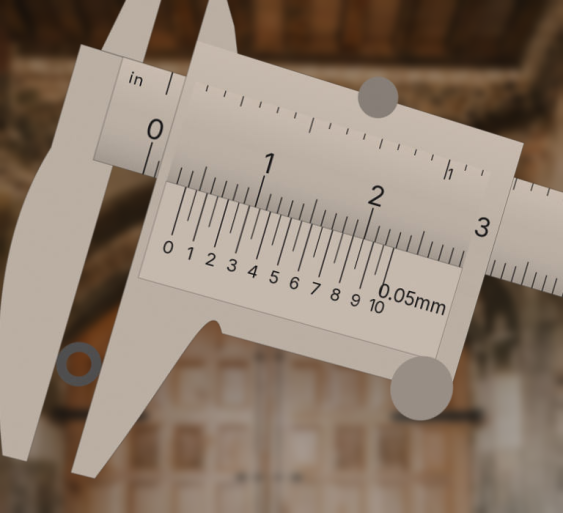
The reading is 3.8 mm
